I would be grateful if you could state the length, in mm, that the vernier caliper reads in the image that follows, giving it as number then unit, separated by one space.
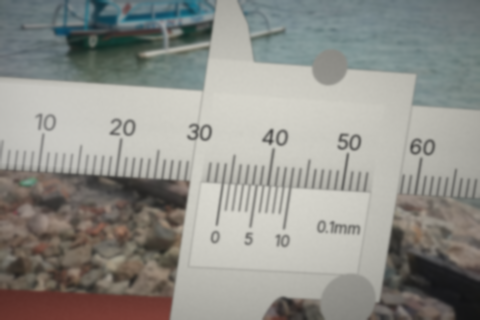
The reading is 34.0 mm
